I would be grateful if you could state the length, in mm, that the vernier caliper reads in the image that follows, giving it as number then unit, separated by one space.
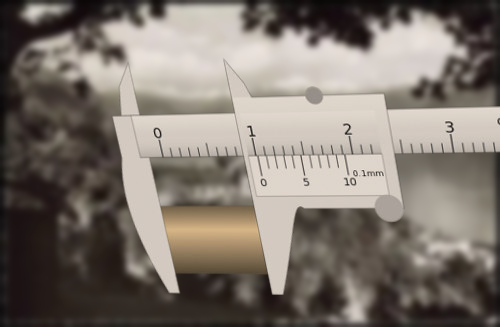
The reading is 10.2 mm
